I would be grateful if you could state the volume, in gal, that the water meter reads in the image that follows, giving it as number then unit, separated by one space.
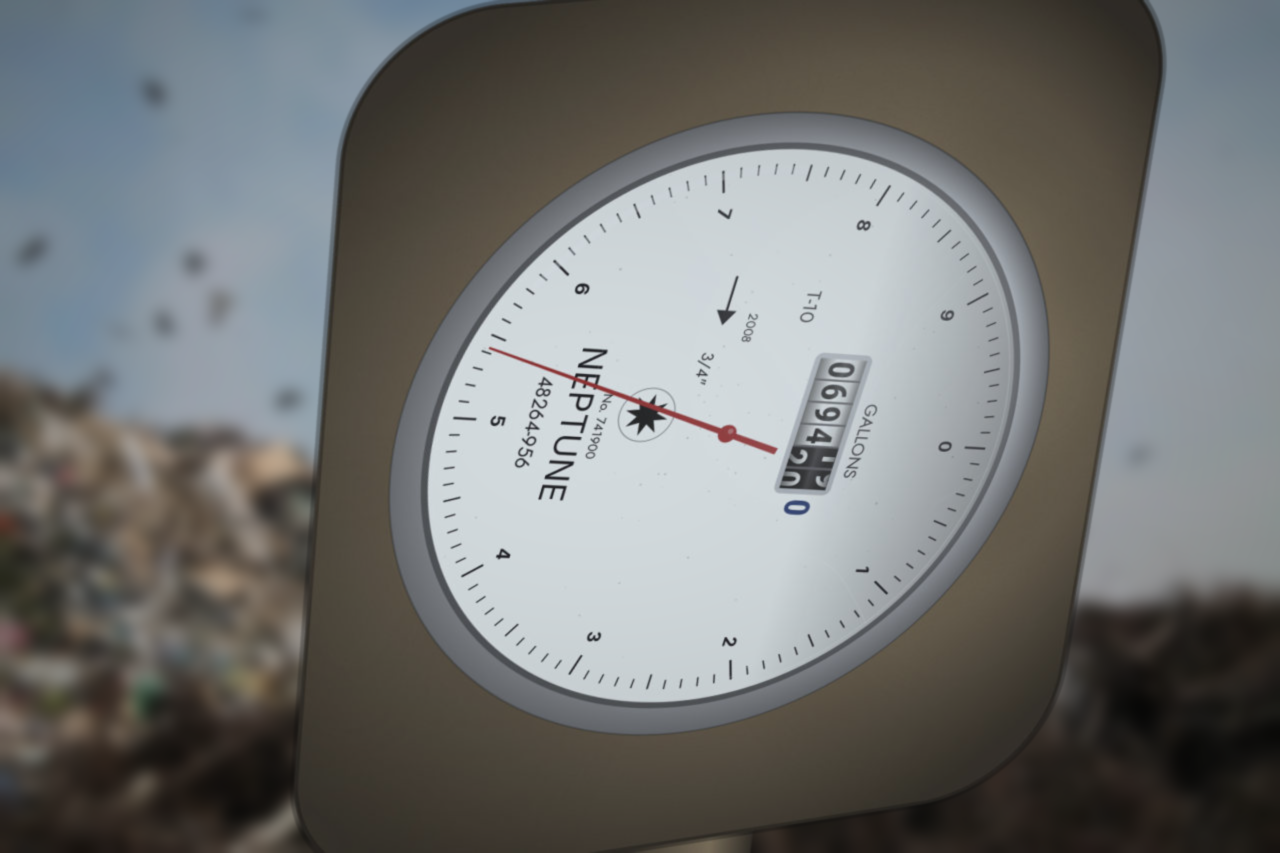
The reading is 694195.4 gal
